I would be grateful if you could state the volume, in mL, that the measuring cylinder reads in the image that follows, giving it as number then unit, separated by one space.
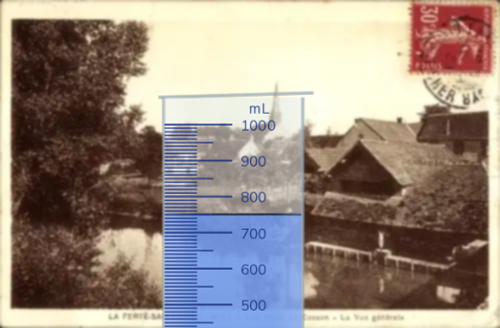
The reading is 750 mL
